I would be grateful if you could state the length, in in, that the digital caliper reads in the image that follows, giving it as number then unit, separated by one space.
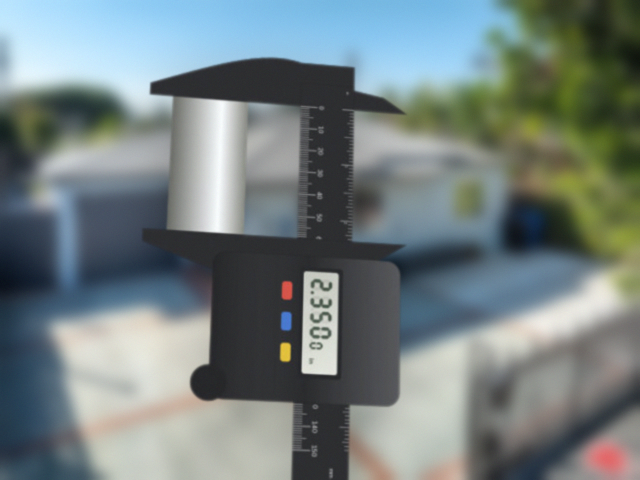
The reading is 2.3500 in
